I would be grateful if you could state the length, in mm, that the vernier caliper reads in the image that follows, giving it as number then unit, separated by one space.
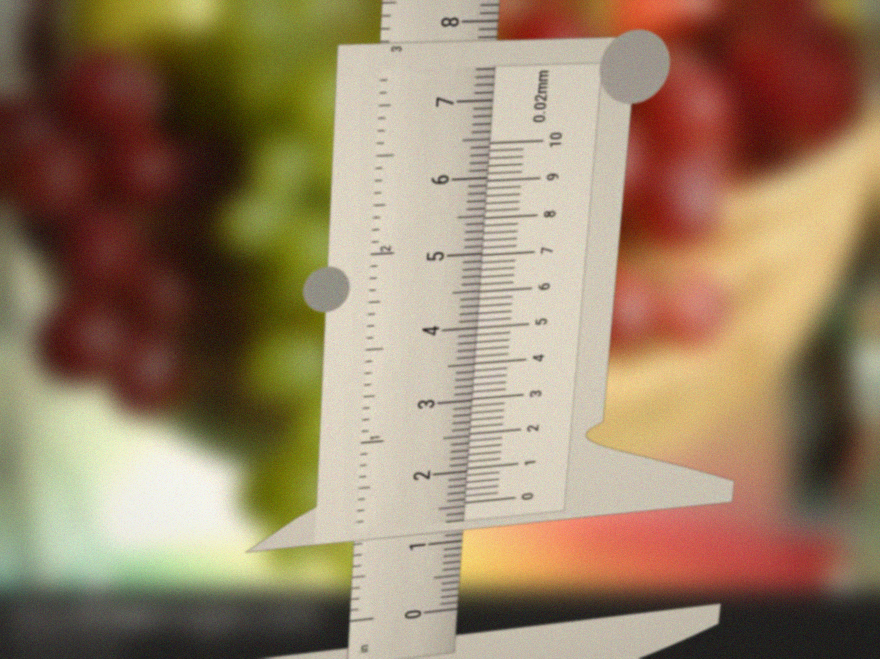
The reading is 15.5 mm
